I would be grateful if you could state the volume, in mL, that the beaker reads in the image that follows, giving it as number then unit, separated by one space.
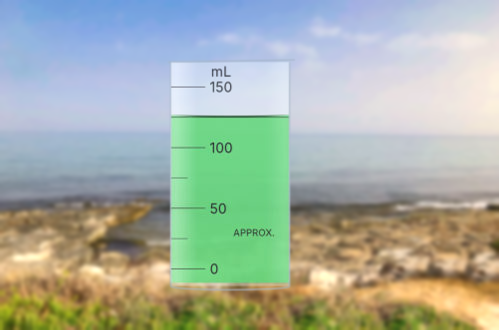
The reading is 125 mL
